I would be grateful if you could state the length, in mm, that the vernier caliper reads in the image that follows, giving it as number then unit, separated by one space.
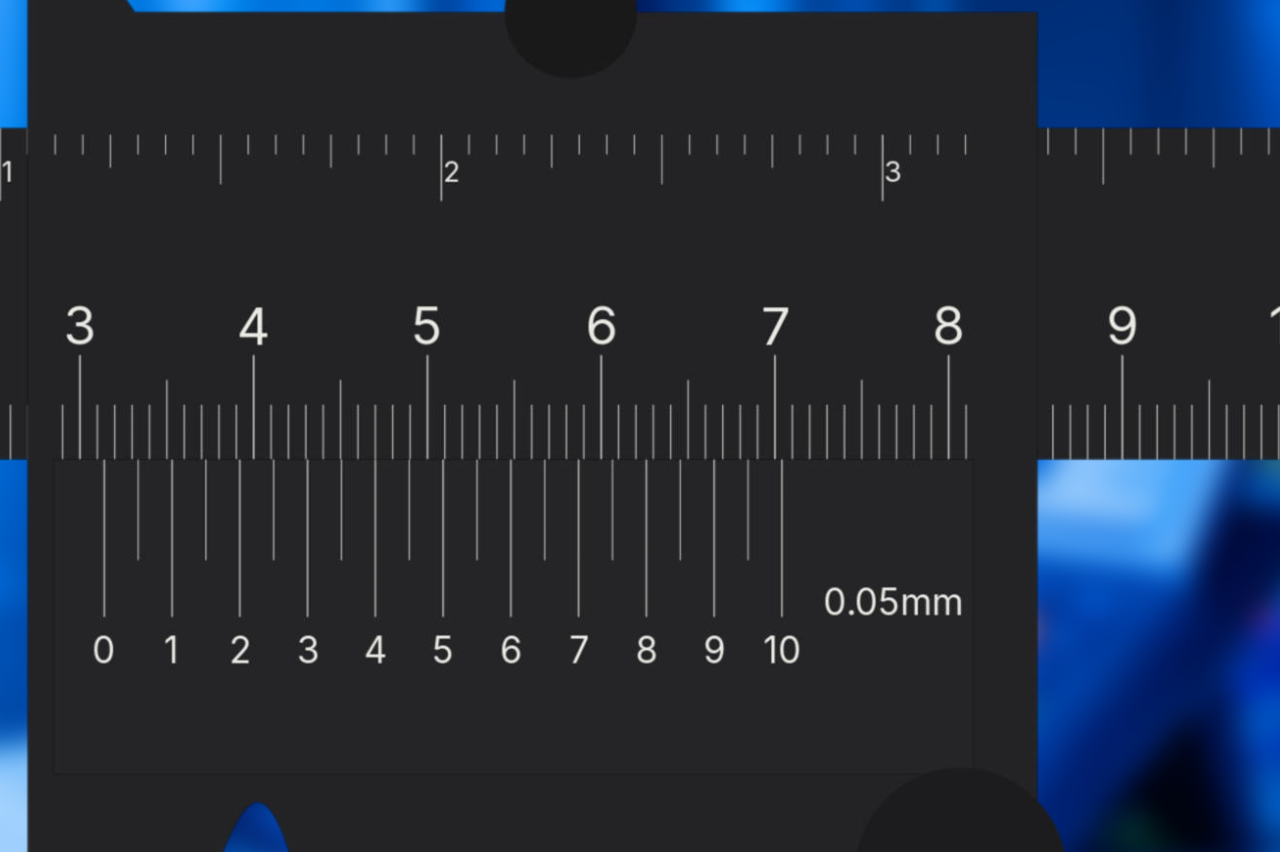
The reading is 31.4 mm
